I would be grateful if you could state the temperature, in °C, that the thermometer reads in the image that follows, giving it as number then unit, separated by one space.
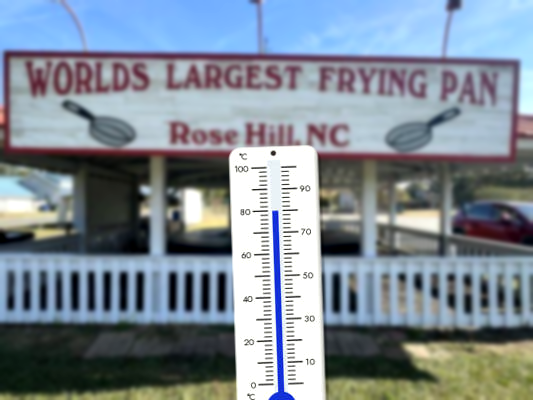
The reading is 80 °C
